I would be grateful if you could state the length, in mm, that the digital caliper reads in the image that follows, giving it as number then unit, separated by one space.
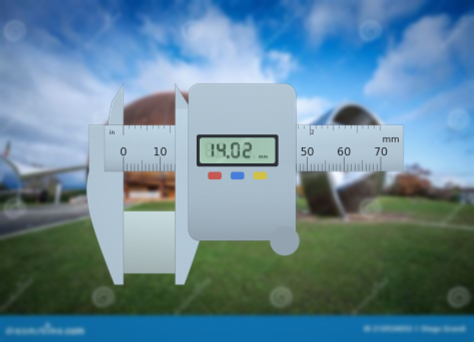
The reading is 14.02 mm
